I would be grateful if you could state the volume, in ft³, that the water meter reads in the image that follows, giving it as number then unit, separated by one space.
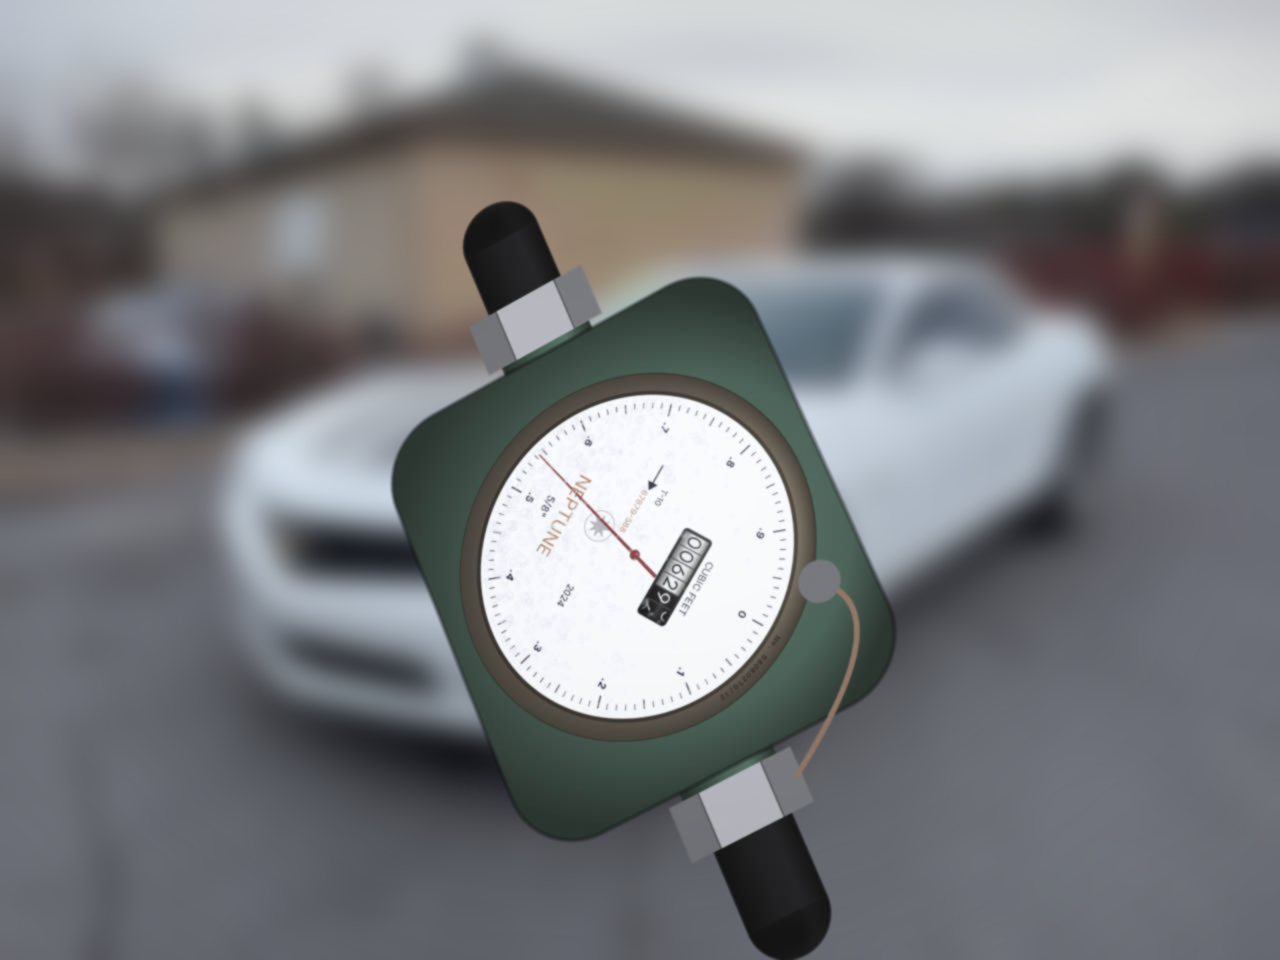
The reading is 6295.54 ft³
